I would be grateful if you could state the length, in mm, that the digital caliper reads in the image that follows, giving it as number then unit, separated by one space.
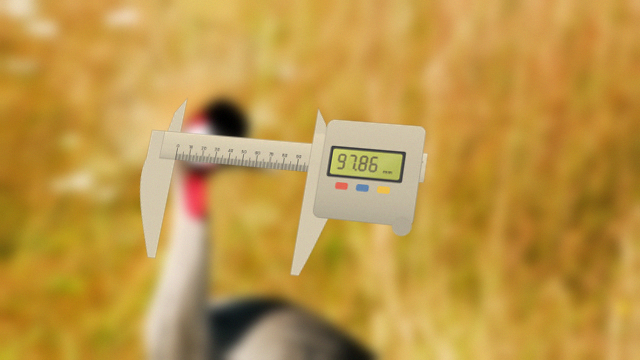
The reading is 97.86 mm
